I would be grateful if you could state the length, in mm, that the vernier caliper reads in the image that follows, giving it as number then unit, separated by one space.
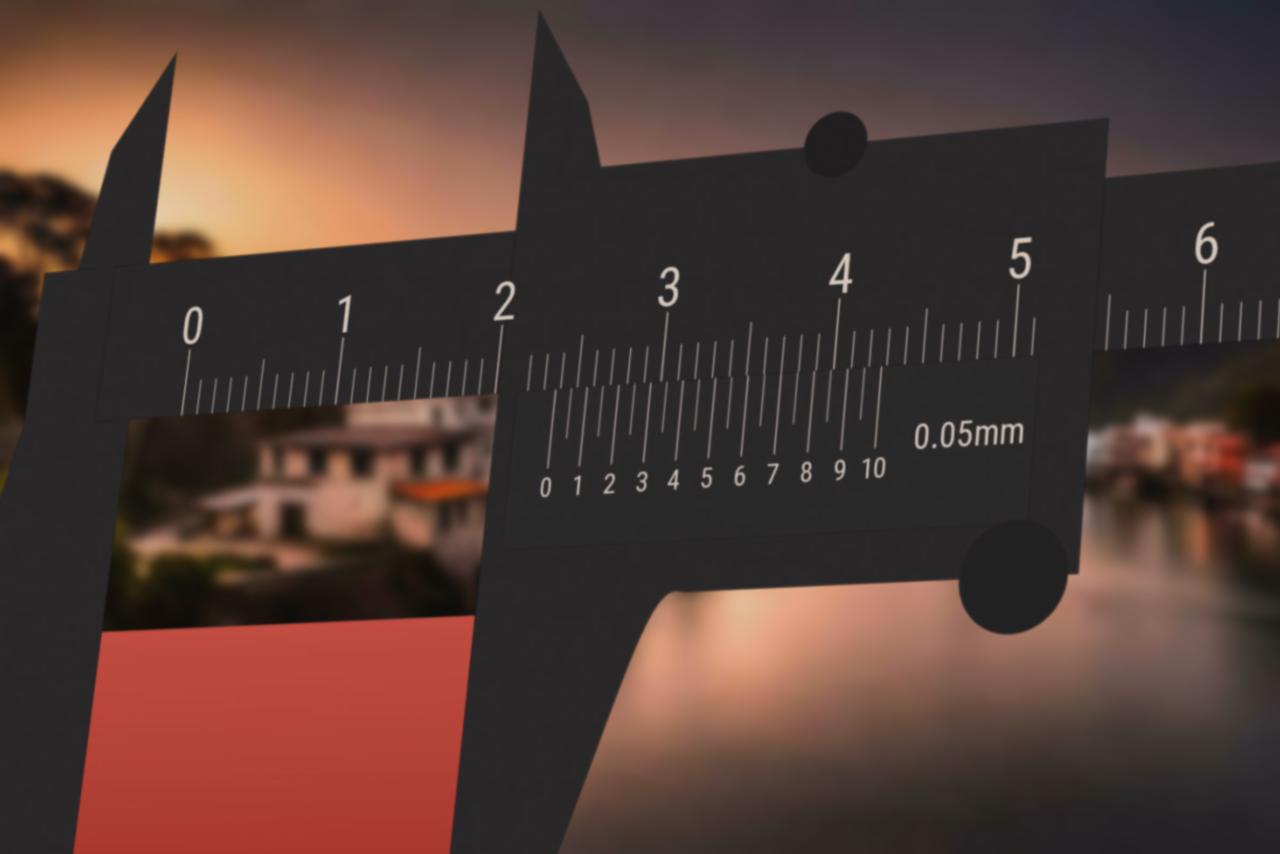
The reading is 23.7 mm
